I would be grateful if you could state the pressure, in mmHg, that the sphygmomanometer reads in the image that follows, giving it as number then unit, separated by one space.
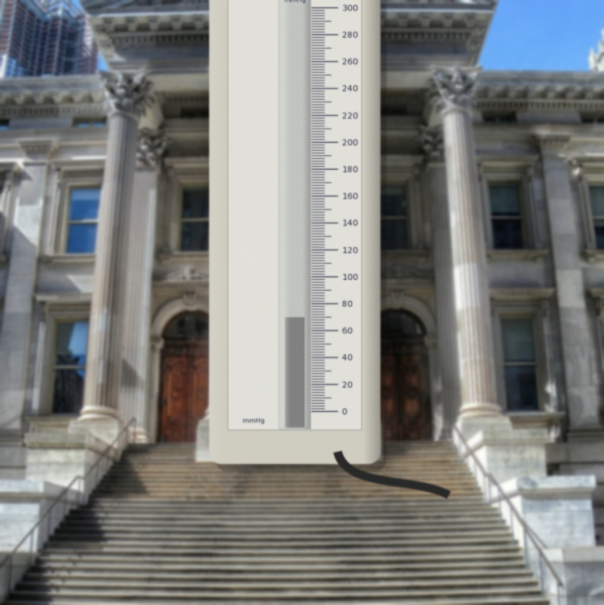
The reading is 70 mmHg
